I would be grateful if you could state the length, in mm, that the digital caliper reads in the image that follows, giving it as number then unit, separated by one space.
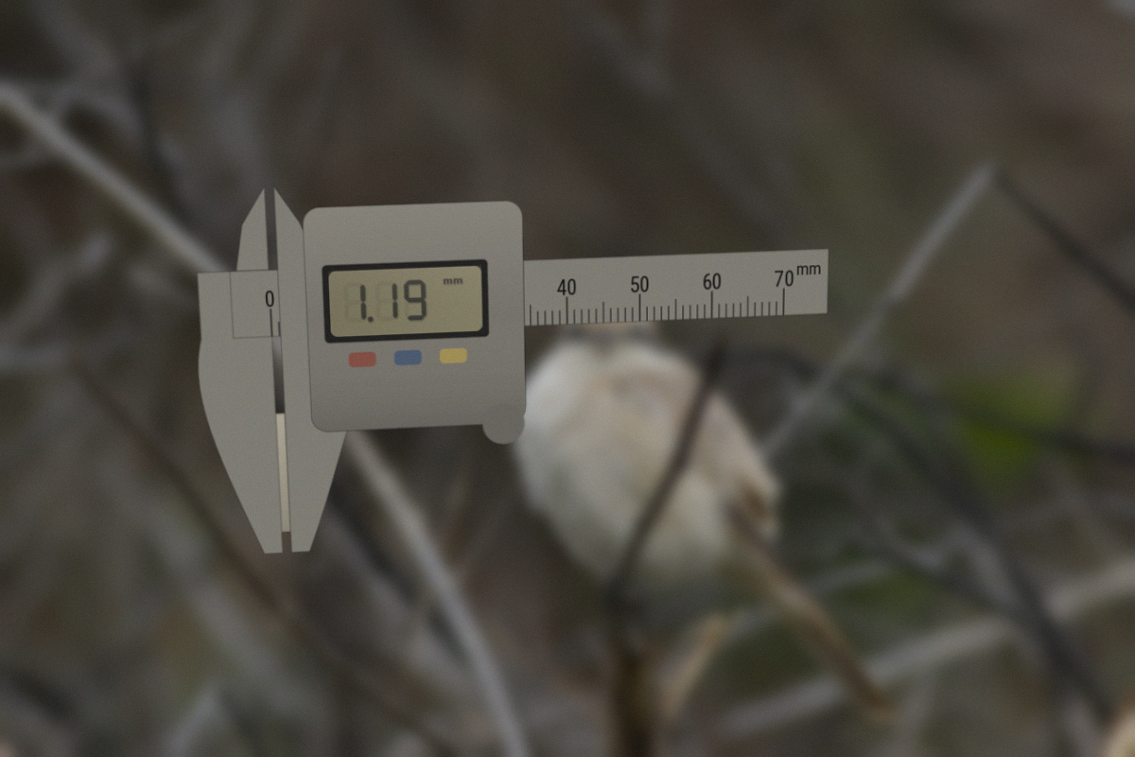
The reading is 1.19 mm
